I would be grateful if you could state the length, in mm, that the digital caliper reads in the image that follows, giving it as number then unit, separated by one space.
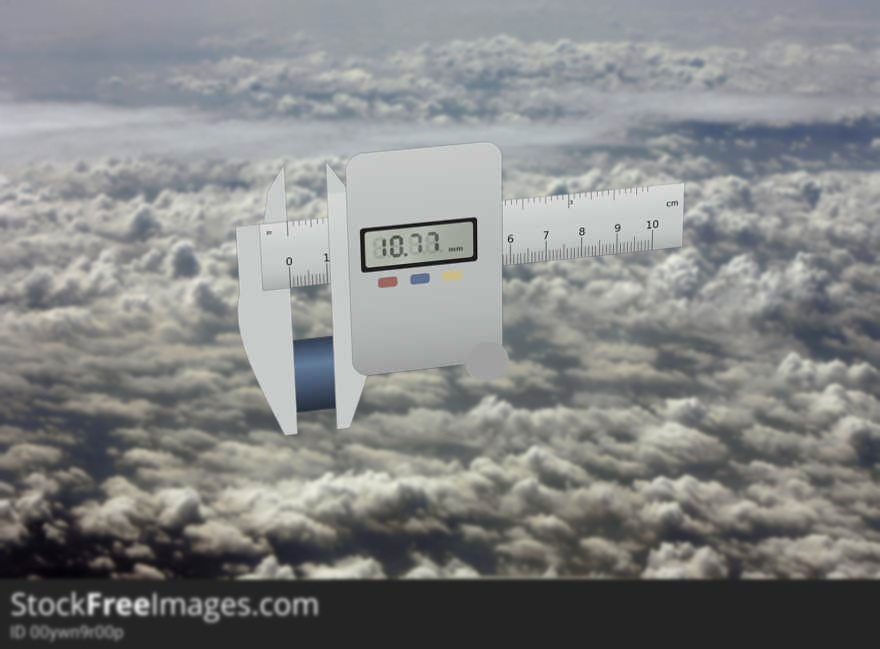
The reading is 10.77 mm
